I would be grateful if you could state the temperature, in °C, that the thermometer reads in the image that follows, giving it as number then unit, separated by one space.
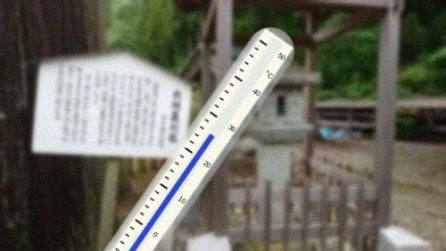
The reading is 26 °C
